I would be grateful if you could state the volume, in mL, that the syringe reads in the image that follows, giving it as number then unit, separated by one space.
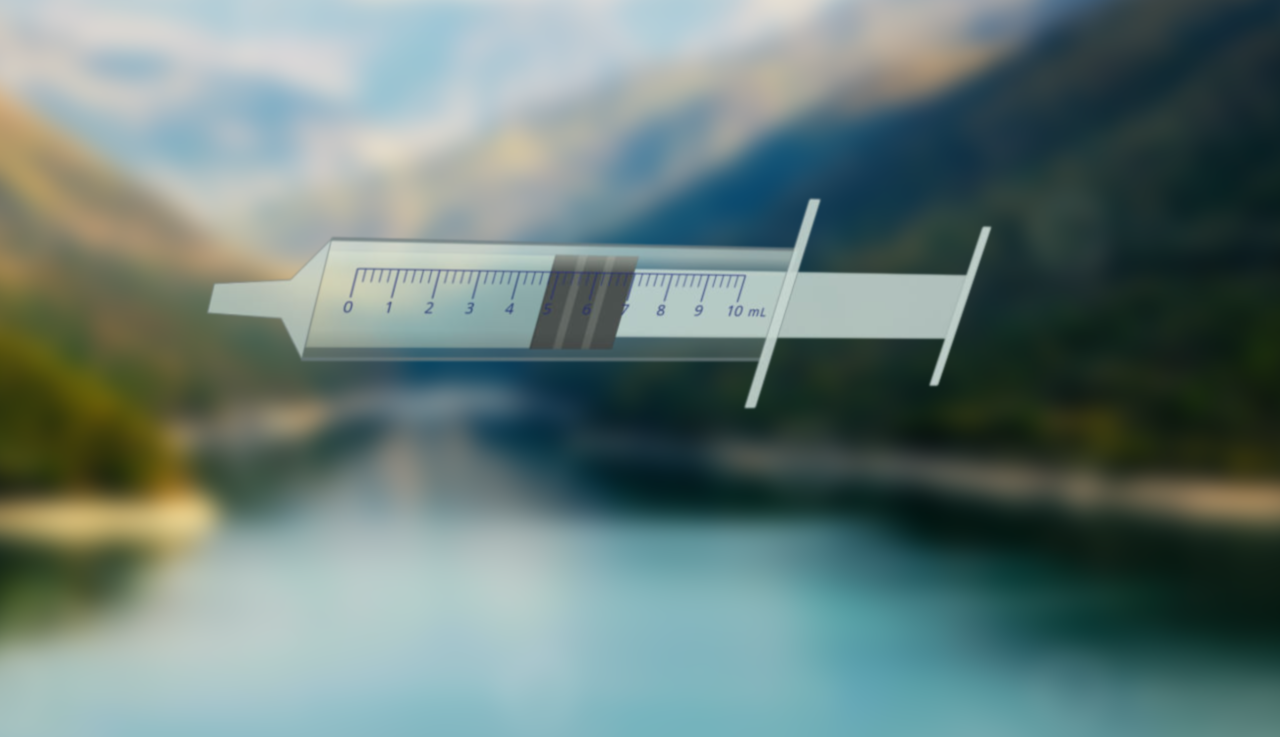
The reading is 4.8 mL
